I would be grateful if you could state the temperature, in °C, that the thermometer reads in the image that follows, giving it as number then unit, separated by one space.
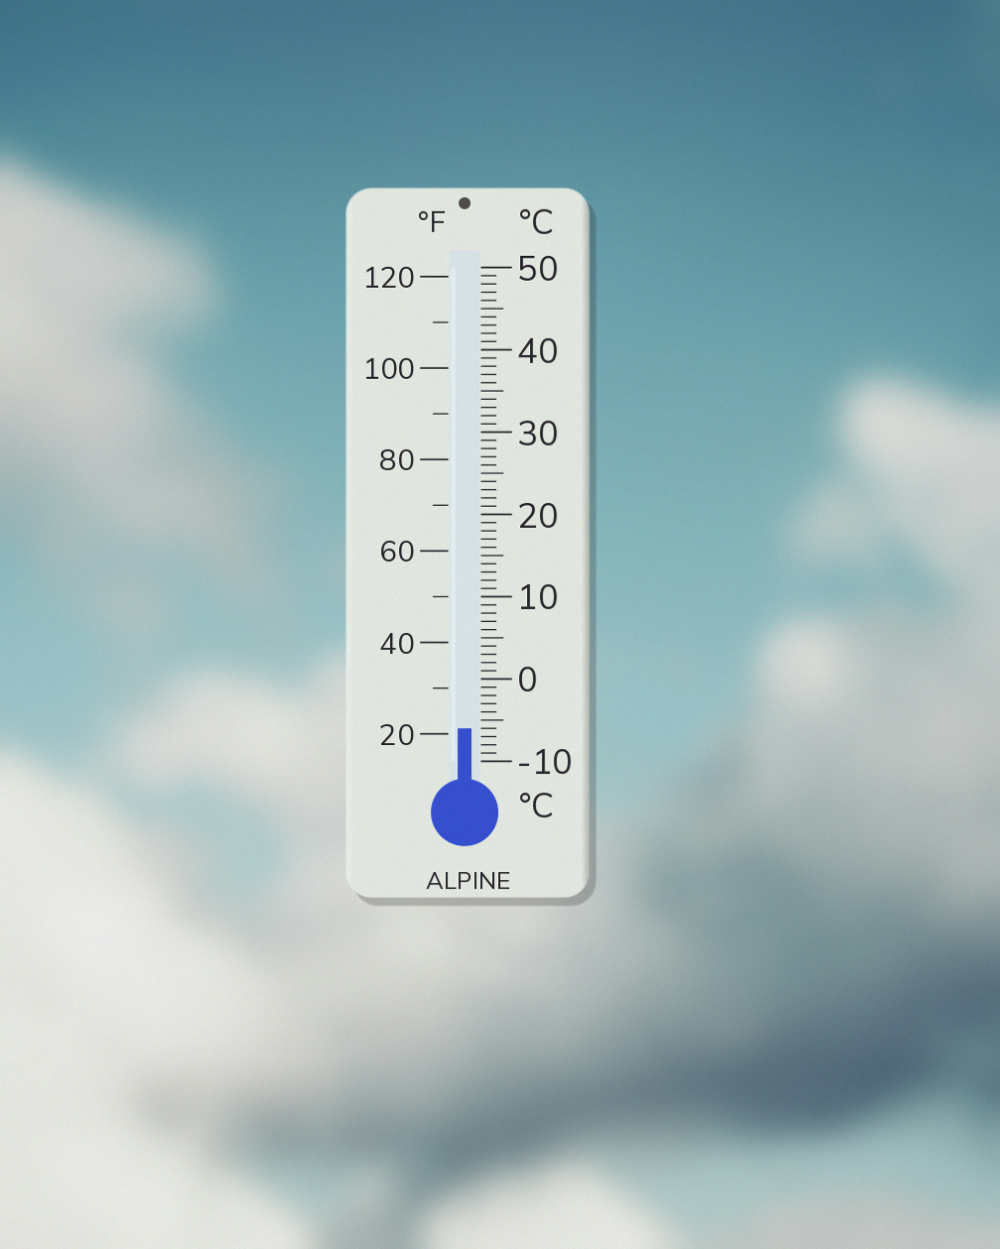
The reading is -6 °C
